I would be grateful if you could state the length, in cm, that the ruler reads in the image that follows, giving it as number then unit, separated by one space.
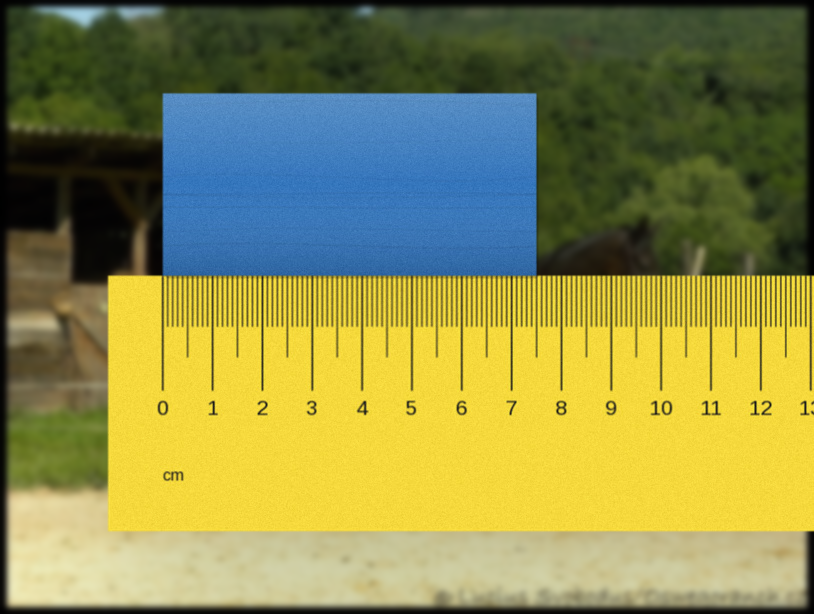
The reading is 7.5 cm
